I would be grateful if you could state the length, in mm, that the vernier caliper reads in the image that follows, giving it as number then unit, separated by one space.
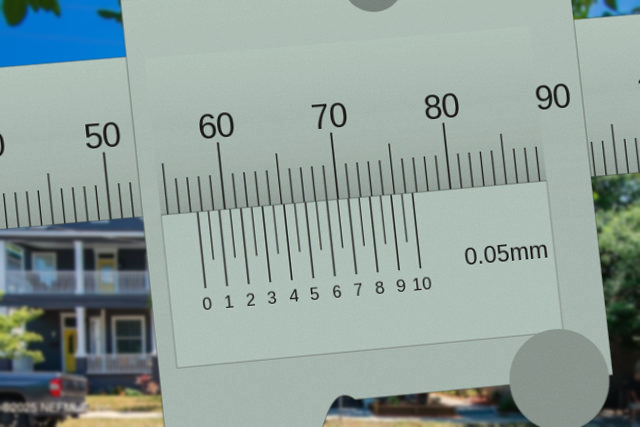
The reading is 57.6 mm
